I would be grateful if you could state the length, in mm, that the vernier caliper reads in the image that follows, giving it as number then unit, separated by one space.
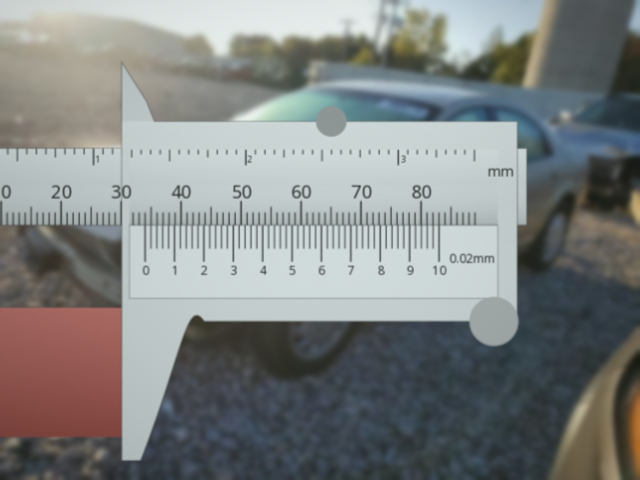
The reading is 34.0 mm
